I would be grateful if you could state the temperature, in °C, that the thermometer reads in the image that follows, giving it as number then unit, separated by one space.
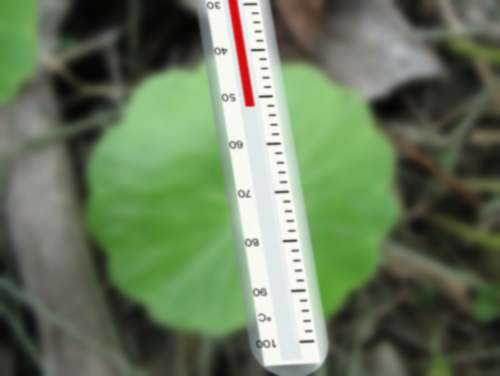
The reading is 52 °C
